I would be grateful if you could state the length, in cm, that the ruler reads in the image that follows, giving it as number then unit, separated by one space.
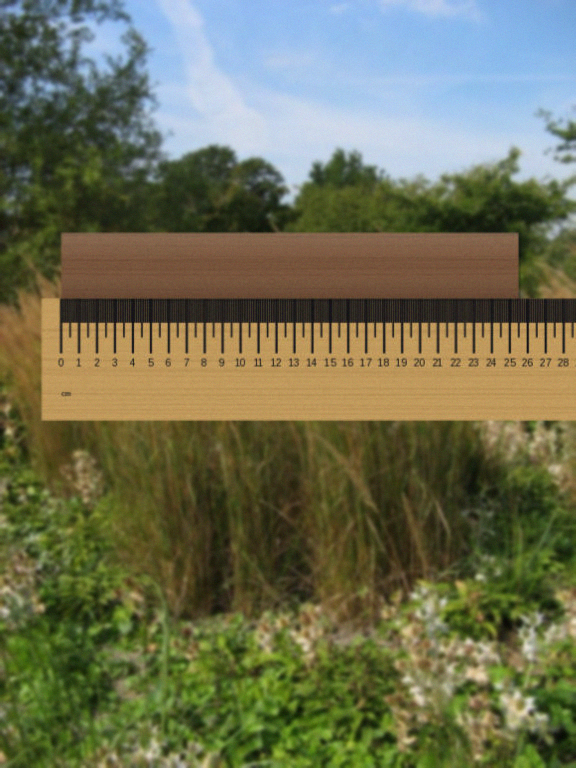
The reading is 25.5 cm
